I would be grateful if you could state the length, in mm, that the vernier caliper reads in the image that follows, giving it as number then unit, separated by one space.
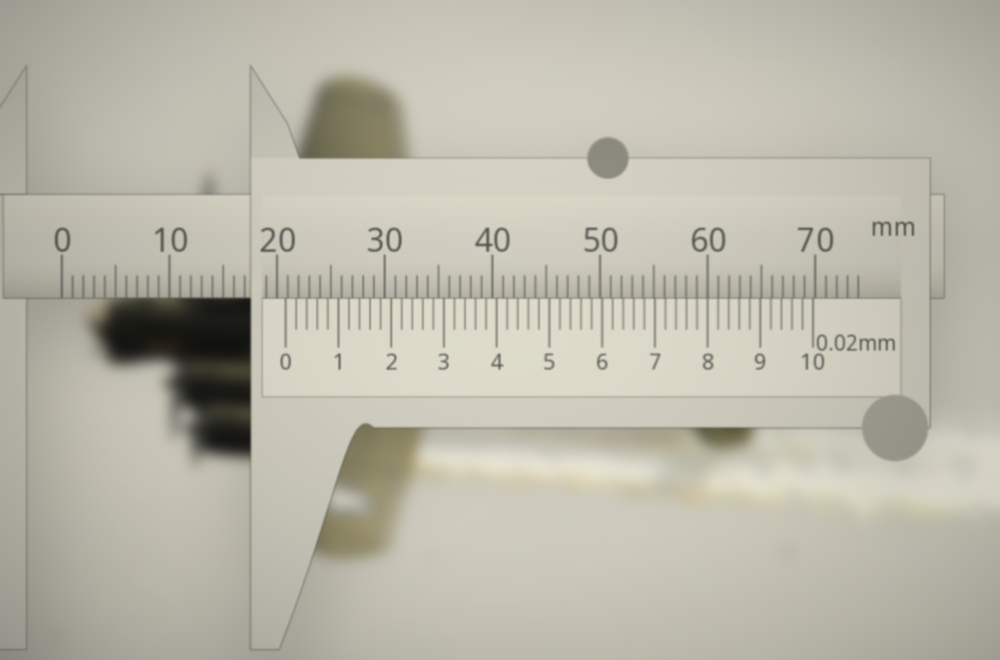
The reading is 20.8 mm
